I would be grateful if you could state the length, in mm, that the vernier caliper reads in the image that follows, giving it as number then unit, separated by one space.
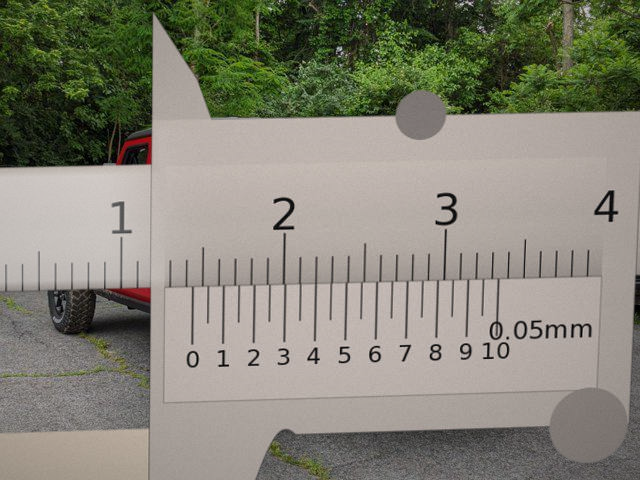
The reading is 14.4 mm
